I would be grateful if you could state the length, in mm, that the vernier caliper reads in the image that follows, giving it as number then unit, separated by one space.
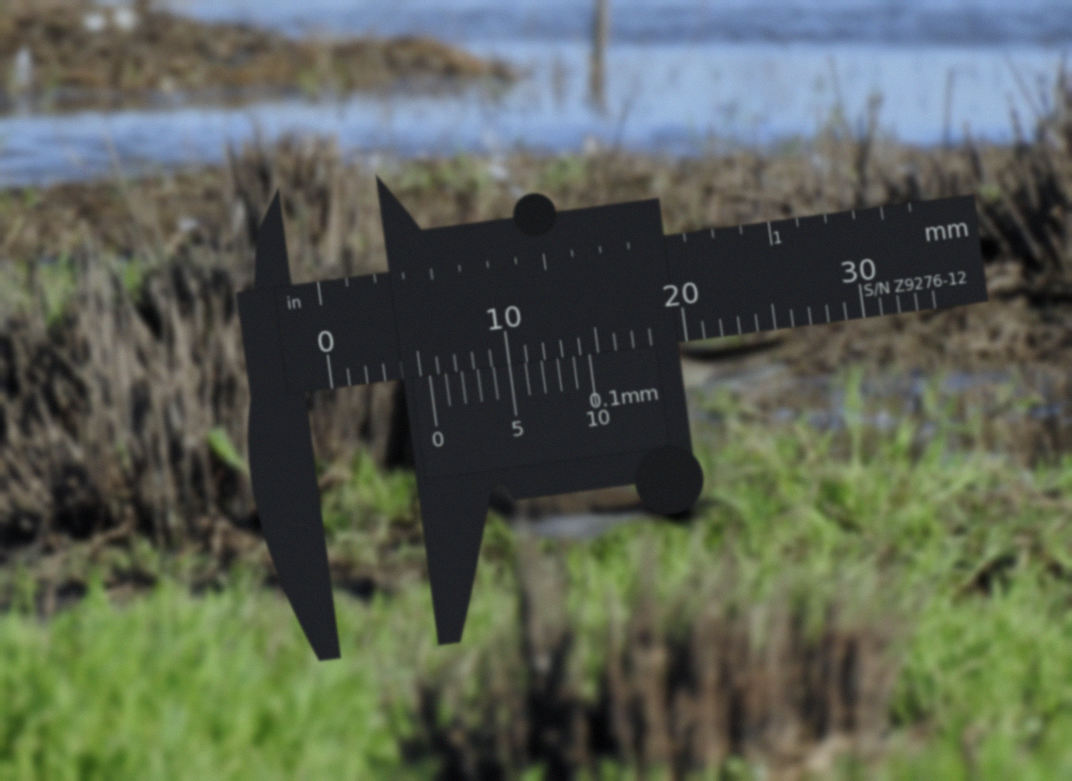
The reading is 5.5 mm
